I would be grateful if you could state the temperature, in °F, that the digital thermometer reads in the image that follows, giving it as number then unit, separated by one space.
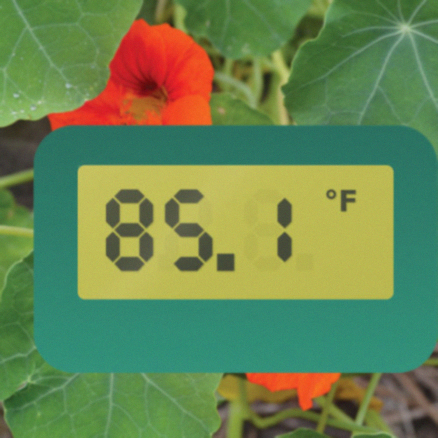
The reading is 85.1 °F
